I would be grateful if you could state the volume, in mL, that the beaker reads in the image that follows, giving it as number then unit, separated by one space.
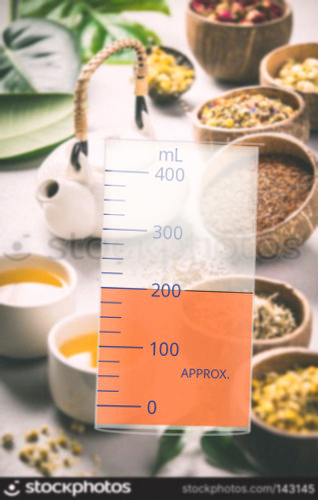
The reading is 200 mL
